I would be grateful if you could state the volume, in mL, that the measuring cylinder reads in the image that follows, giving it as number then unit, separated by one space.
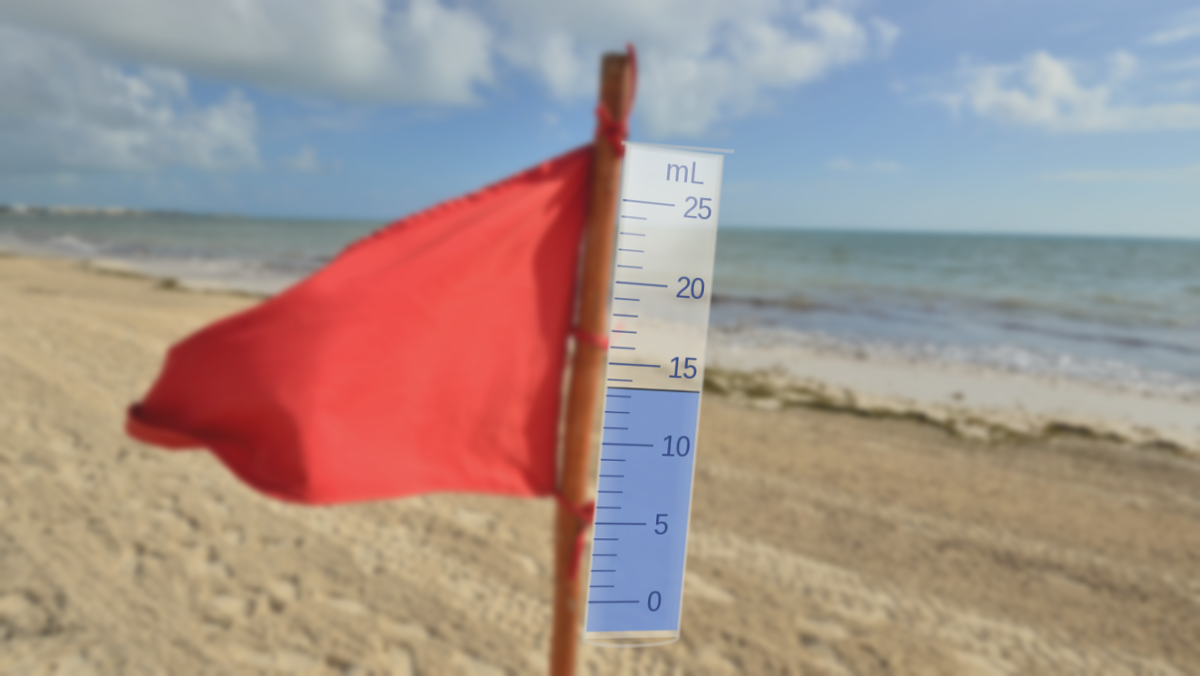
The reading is 13.5 mL
